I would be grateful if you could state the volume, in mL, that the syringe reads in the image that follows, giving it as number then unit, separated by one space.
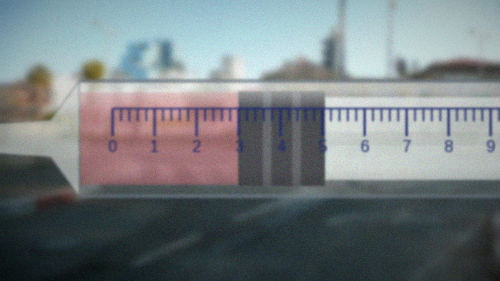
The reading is 3 mL
